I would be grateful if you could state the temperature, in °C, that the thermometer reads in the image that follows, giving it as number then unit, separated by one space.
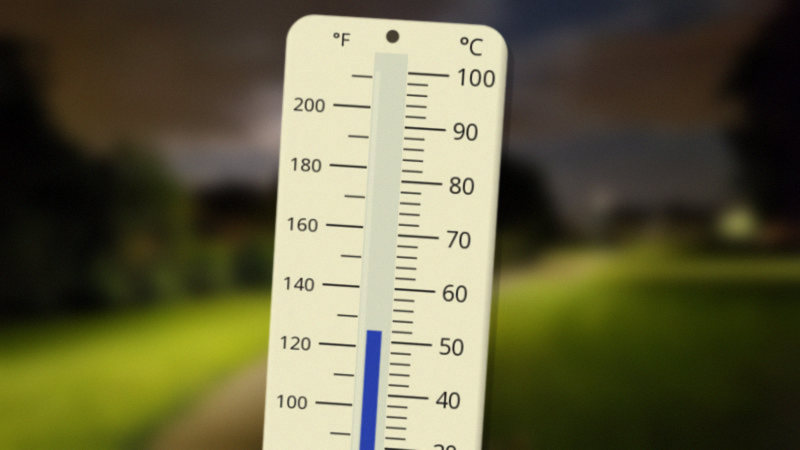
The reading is 52 °C
